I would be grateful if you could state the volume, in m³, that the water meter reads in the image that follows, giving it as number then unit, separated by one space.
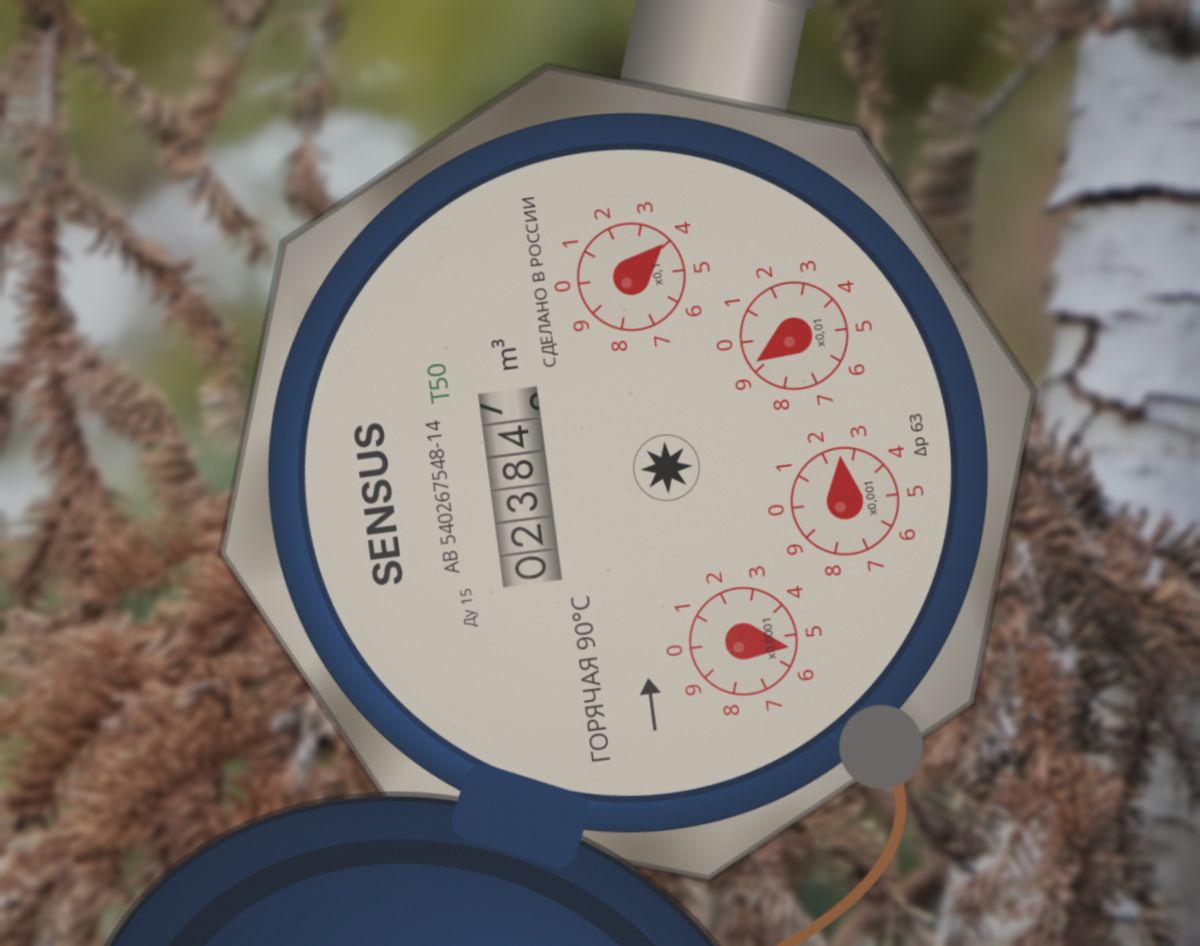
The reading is 23847.3925 m³
